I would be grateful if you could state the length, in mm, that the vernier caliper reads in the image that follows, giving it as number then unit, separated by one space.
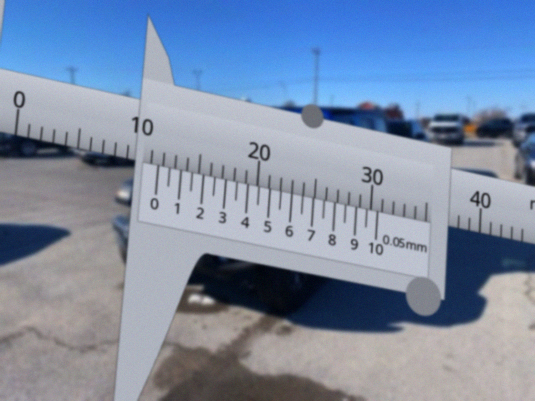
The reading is 11.6 mm
